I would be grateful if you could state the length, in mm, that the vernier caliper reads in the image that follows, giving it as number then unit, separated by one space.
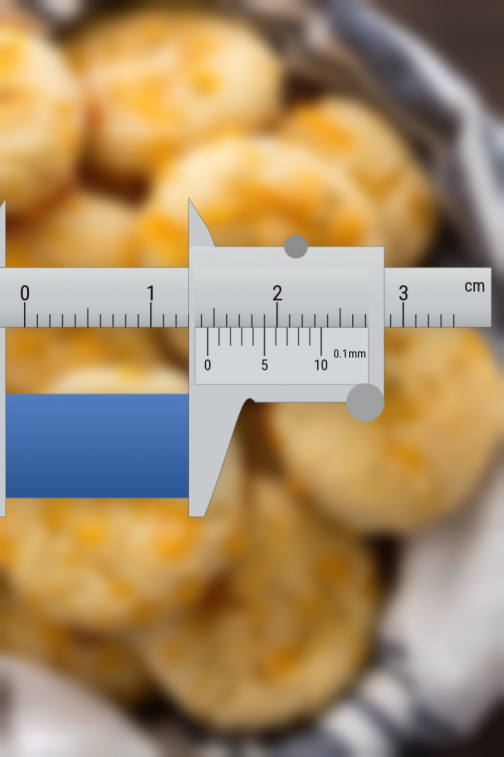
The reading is 14.5 mm
